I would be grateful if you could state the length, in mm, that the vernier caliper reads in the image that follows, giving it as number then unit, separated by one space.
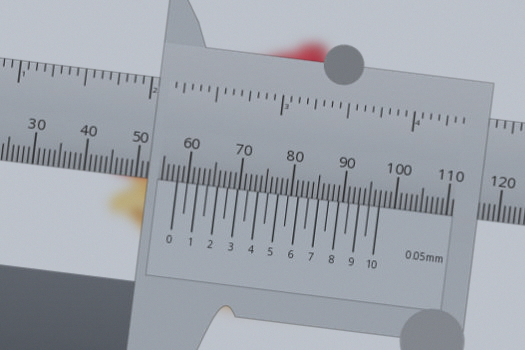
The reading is 58.0 mm
